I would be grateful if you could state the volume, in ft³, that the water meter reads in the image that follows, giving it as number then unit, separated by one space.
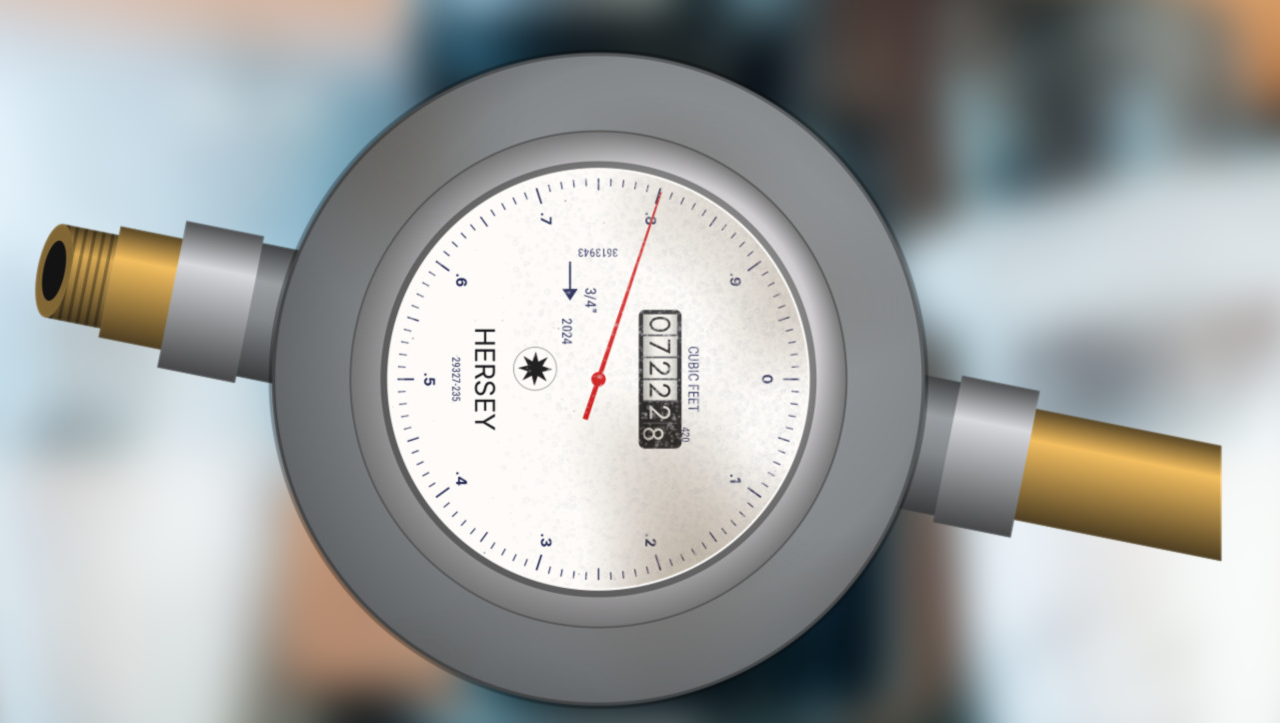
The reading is 72227.80 ft³
